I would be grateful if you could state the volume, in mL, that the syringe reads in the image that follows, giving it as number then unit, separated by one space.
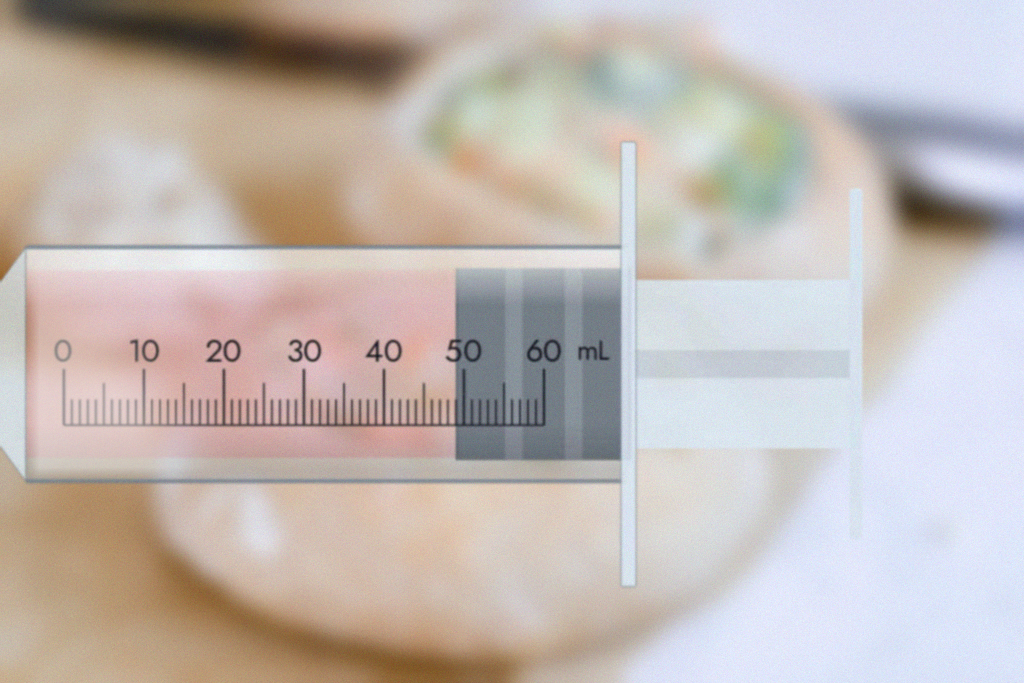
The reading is 49 mL
